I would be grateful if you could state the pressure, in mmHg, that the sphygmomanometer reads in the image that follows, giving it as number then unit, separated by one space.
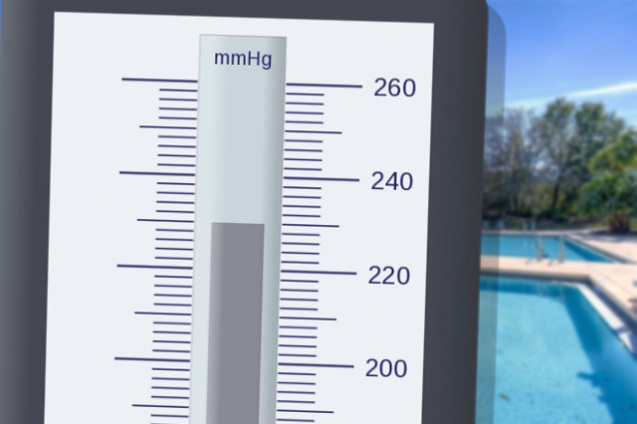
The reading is 230 mmHg
